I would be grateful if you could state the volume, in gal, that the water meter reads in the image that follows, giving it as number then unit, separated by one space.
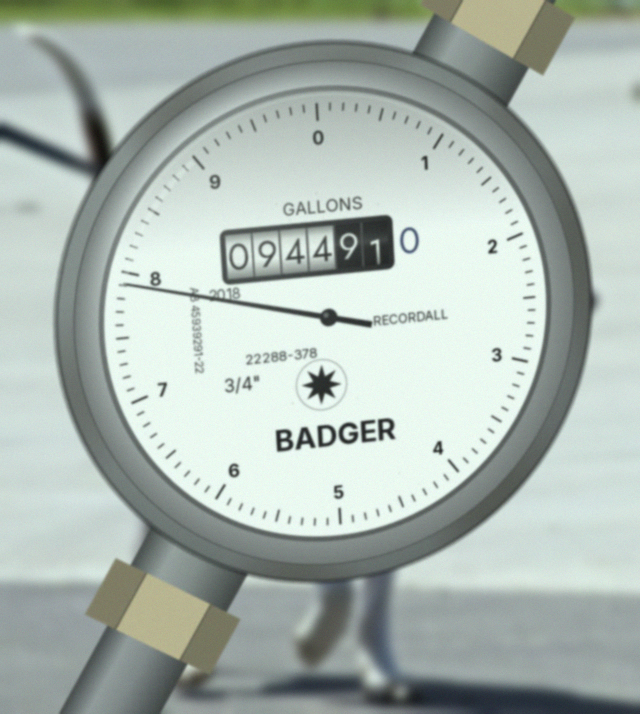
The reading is 944907.9 gal
